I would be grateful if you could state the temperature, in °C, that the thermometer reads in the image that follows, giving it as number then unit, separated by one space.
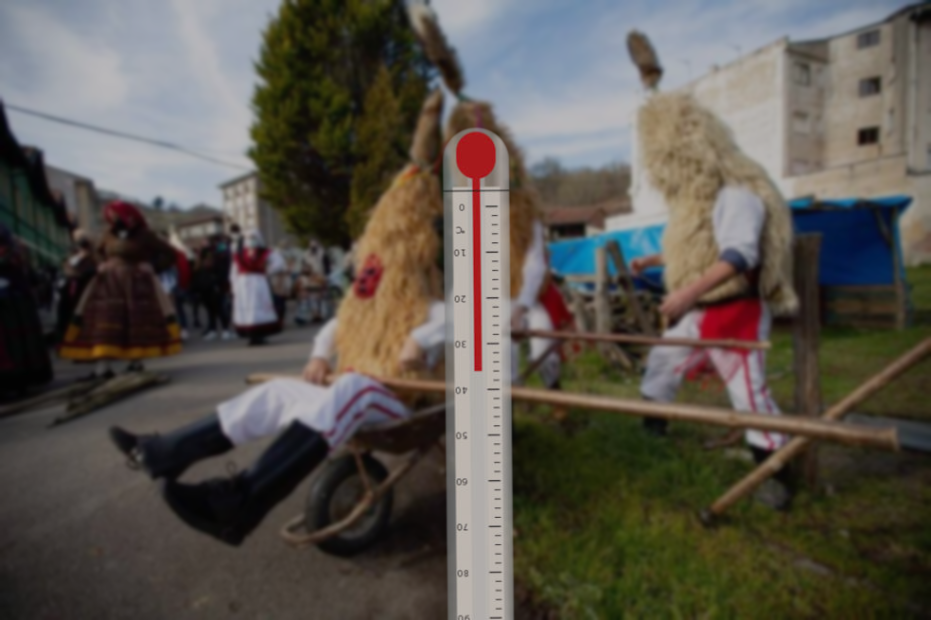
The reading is 36 °C
